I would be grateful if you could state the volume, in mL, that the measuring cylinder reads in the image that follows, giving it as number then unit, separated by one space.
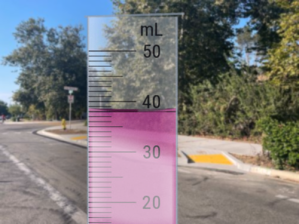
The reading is 38 mL
